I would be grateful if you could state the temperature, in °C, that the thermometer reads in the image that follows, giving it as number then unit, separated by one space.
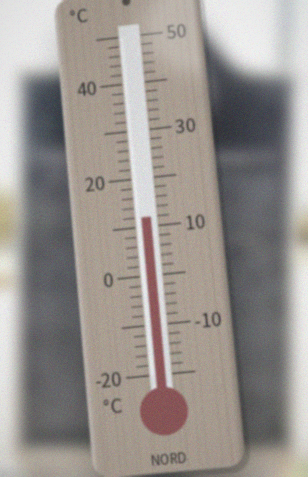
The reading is 12 °C
